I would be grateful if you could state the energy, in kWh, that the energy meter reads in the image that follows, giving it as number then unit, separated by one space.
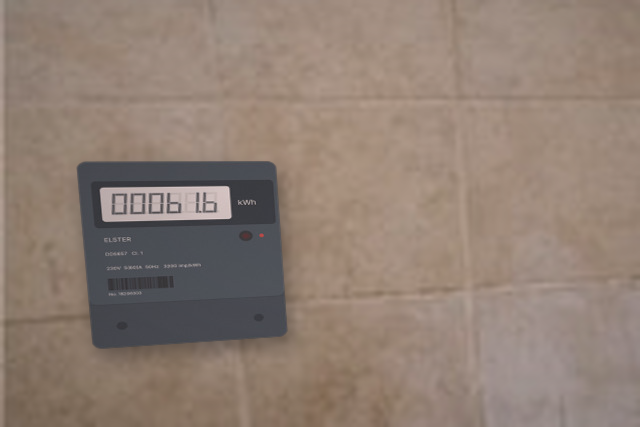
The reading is 61.6 kWh
